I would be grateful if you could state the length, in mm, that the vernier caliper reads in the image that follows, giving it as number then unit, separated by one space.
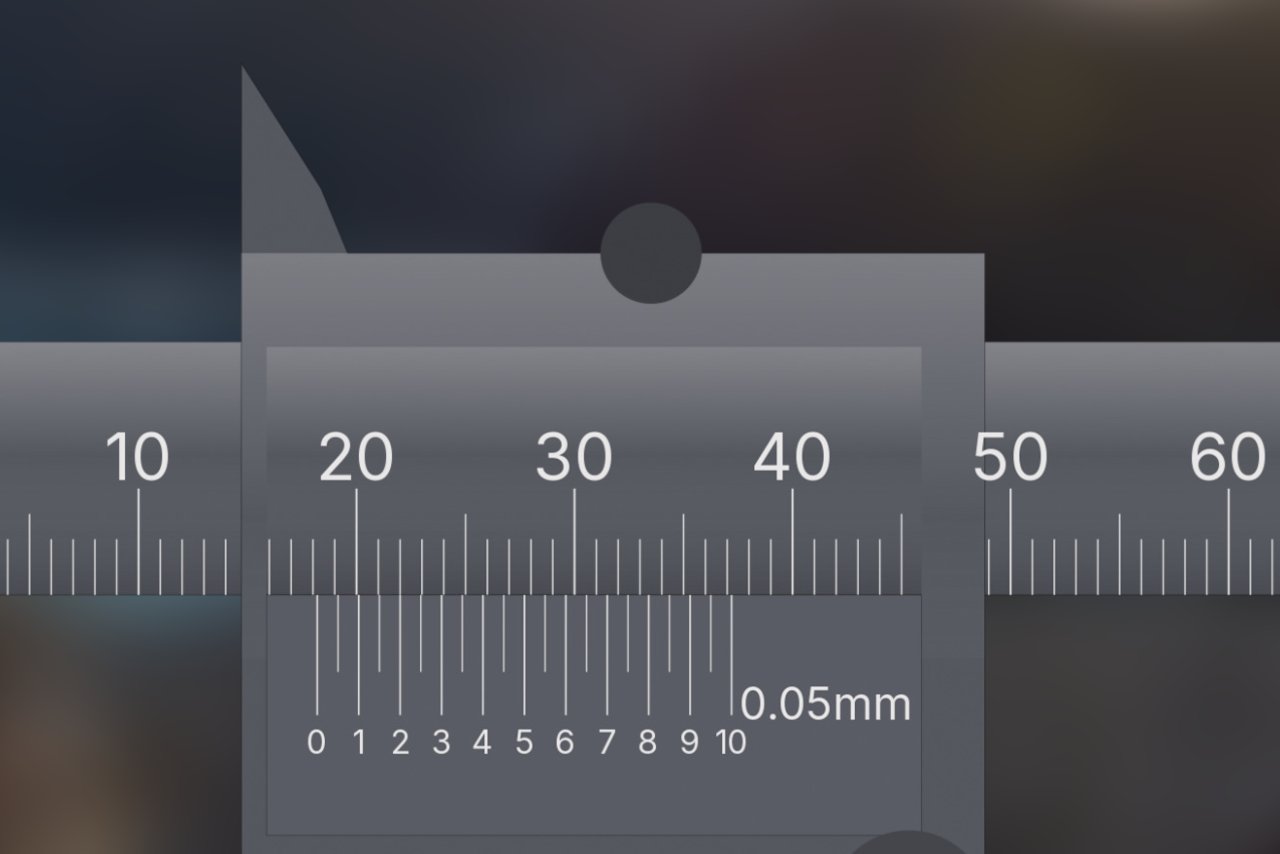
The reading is 18.2 mm
